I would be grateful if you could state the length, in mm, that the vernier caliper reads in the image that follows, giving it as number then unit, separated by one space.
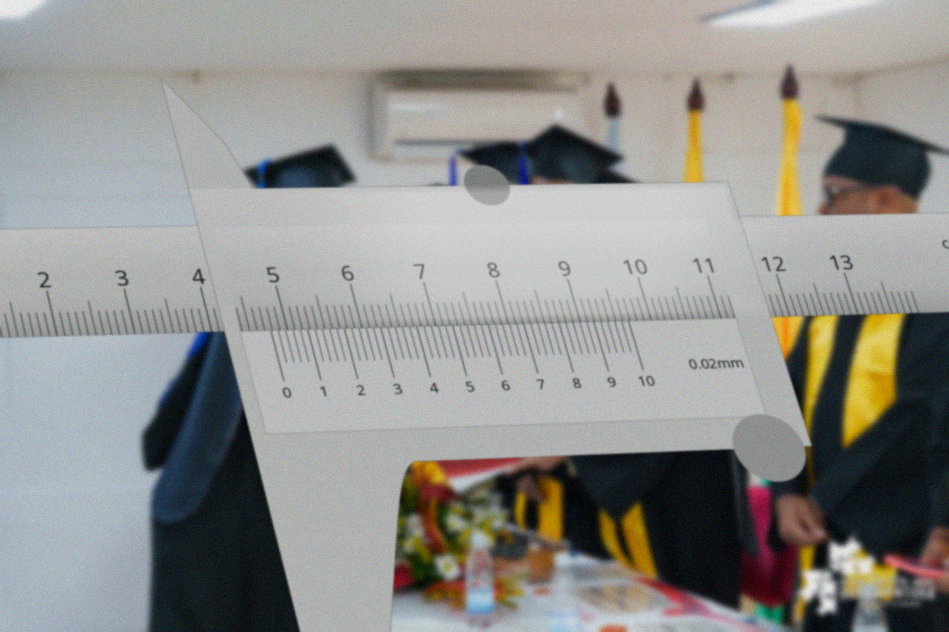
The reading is 47.8 mm
